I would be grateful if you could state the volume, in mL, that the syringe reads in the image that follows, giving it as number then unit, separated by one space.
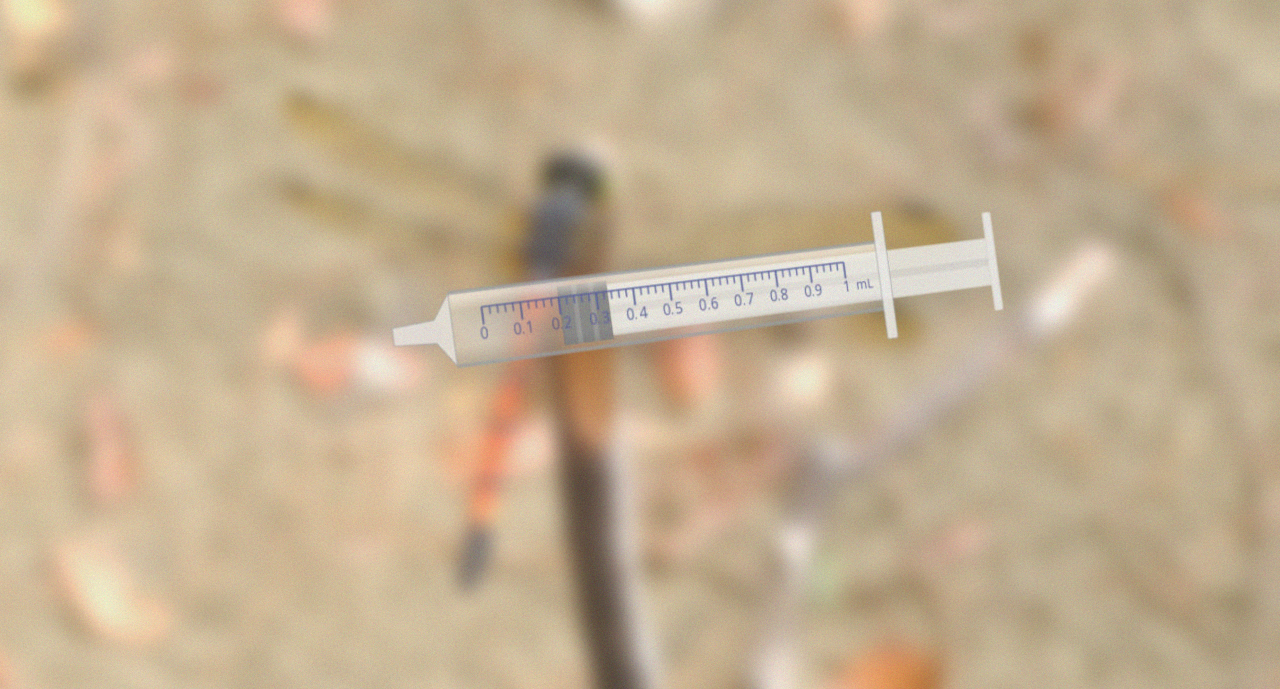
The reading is 0.2 mL
